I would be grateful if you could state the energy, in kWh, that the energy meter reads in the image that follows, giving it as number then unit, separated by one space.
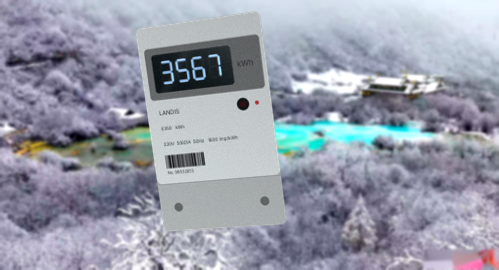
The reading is 3567 kWh
